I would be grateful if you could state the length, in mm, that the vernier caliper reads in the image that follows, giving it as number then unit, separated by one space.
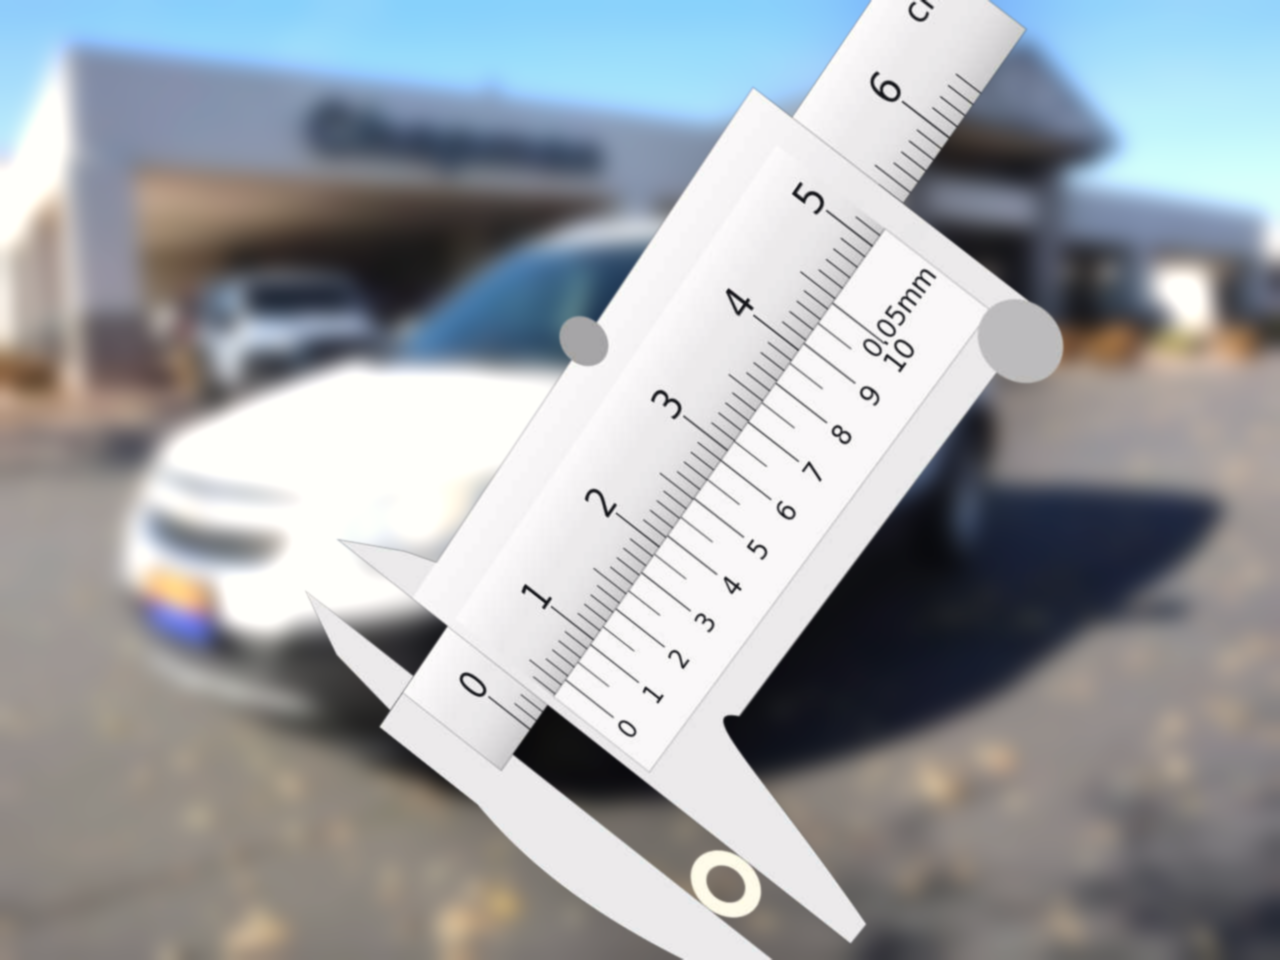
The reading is 5.6 mm
